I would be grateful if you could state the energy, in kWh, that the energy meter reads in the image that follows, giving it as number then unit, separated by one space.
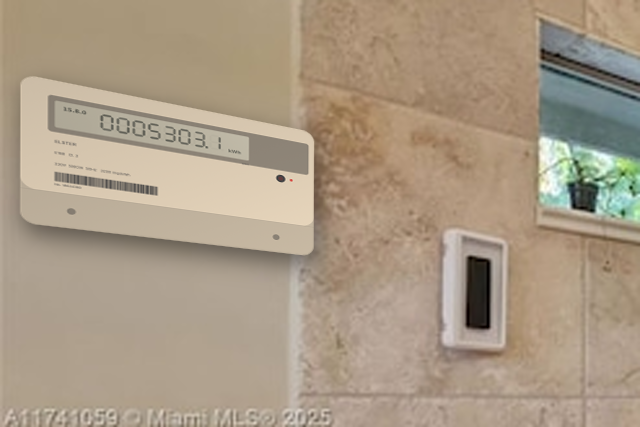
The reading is 5303.1 kWh
